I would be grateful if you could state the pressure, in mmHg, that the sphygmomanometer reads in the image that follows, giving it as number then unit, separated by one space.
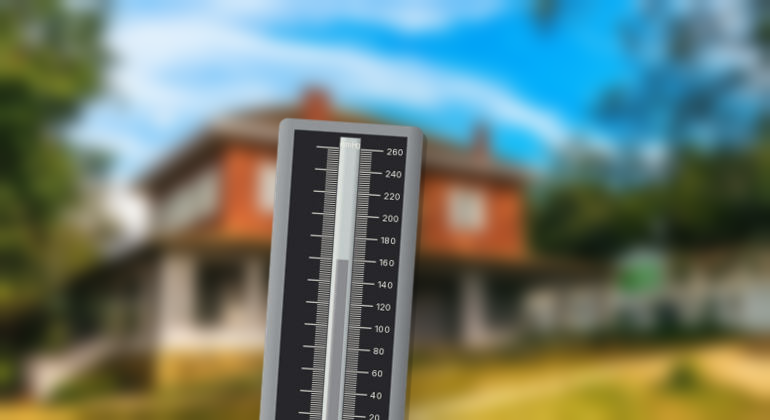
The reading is 160 mmHg
